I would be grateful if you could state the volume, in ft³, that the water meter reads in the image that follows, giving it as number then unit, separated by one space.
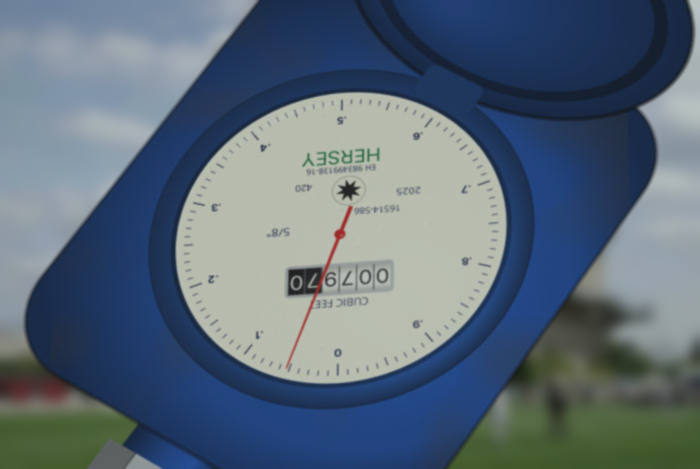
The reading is 7970.05 ft³
